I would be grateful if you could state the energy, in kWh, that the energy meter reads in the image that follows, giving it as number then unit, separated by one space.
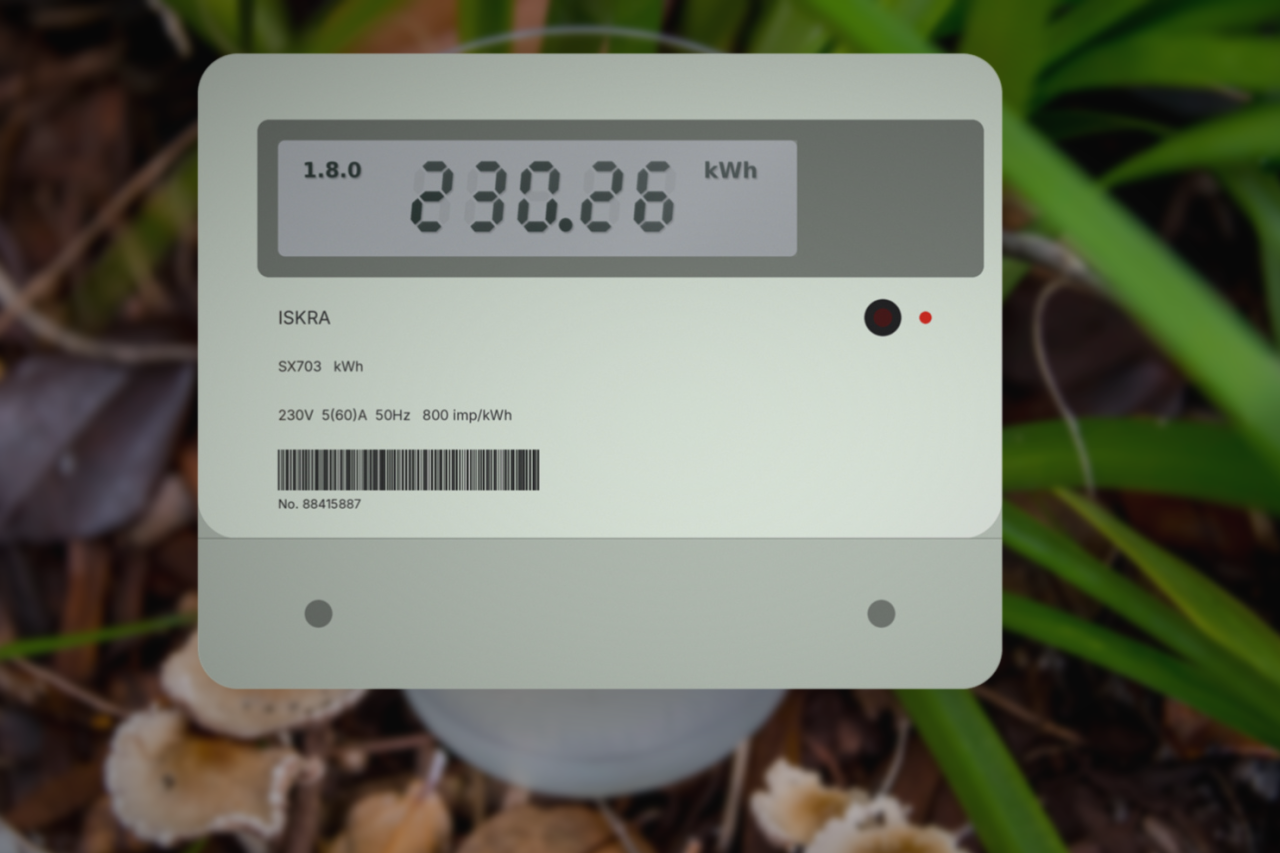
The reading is 230.26 kWh
